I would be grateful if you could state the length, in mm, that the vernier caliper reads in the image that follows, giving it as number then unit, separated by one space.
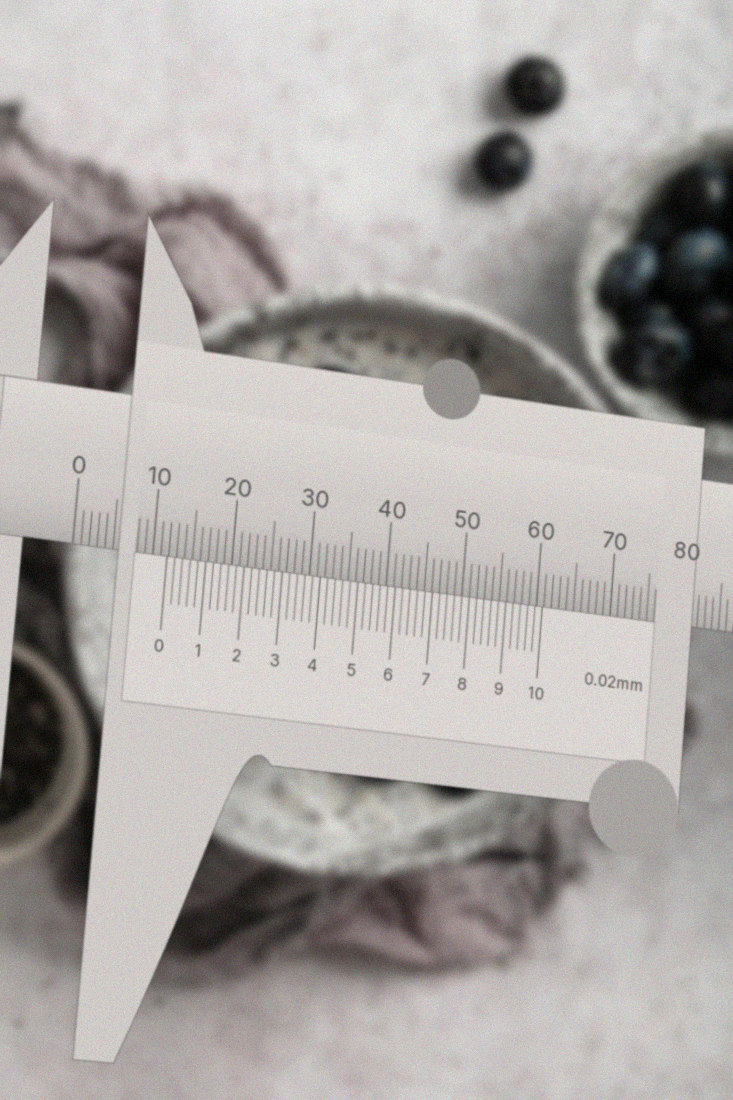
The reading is 11.8 mm
